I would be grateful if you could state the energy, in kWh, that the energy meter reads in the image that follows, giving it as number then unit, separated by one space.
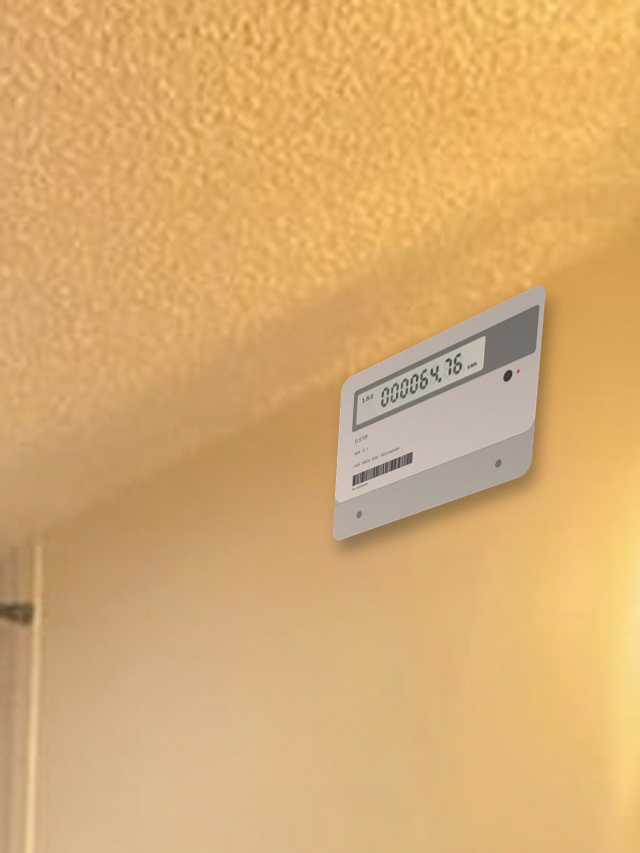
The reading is 64.76 kWh
